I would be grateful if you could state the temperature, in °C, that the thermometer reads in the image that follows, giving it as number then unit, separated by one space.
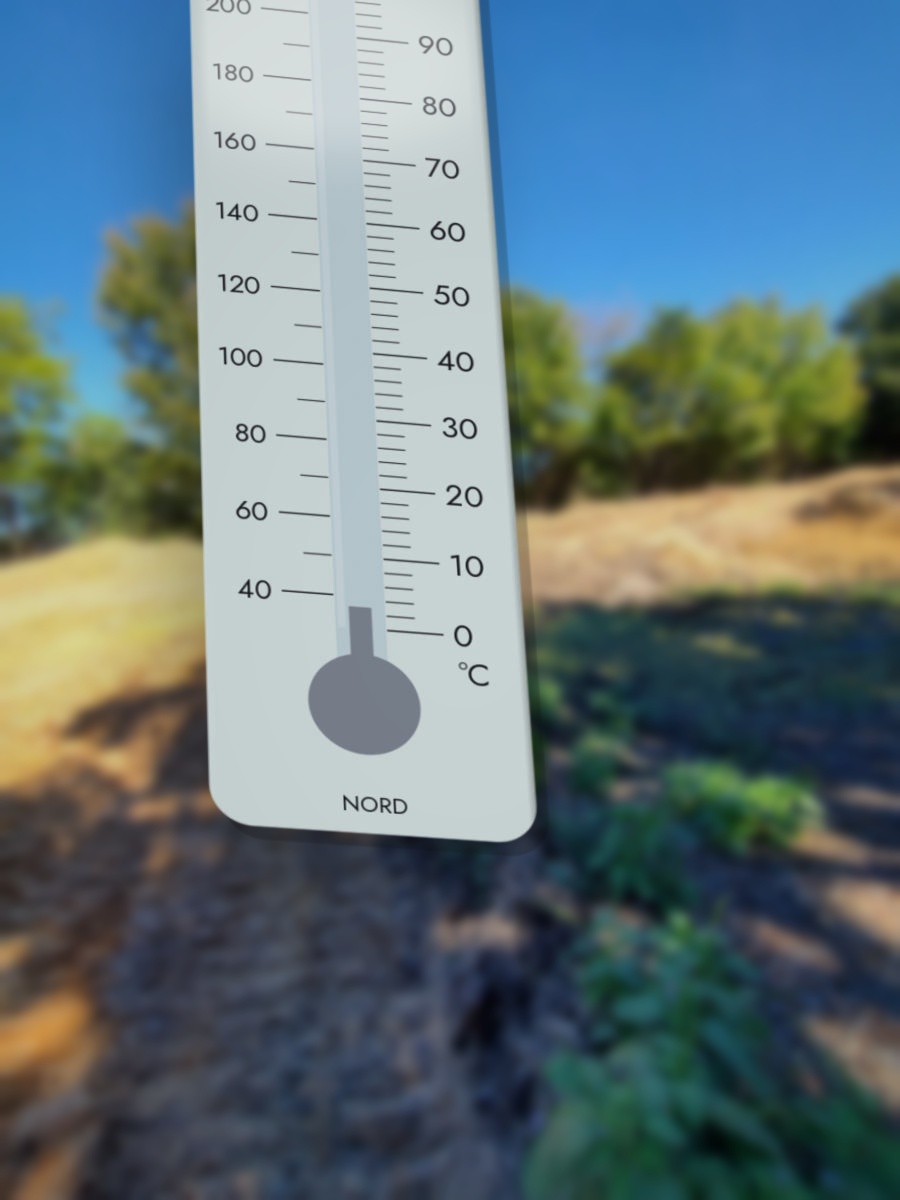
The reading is 3 °C
